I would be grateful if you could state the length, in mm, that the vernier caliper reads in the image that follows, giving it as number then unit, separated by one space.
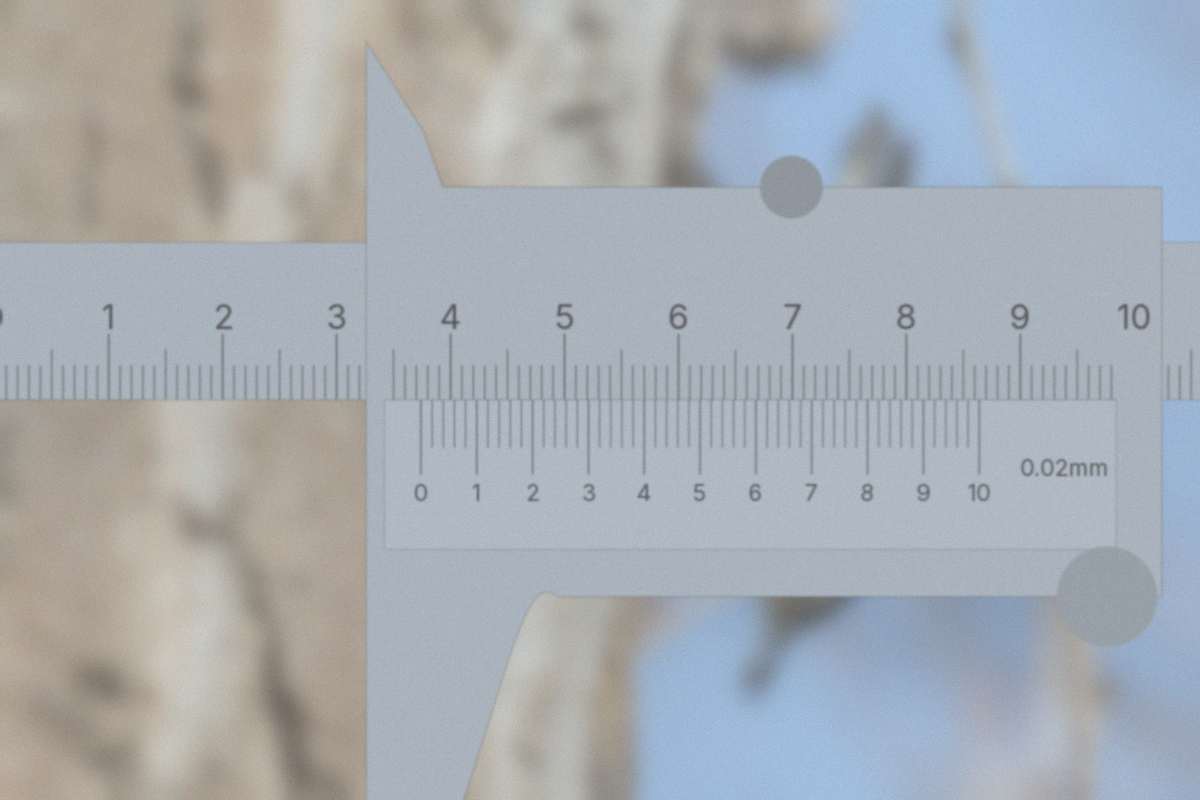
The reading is 37.4 mm
